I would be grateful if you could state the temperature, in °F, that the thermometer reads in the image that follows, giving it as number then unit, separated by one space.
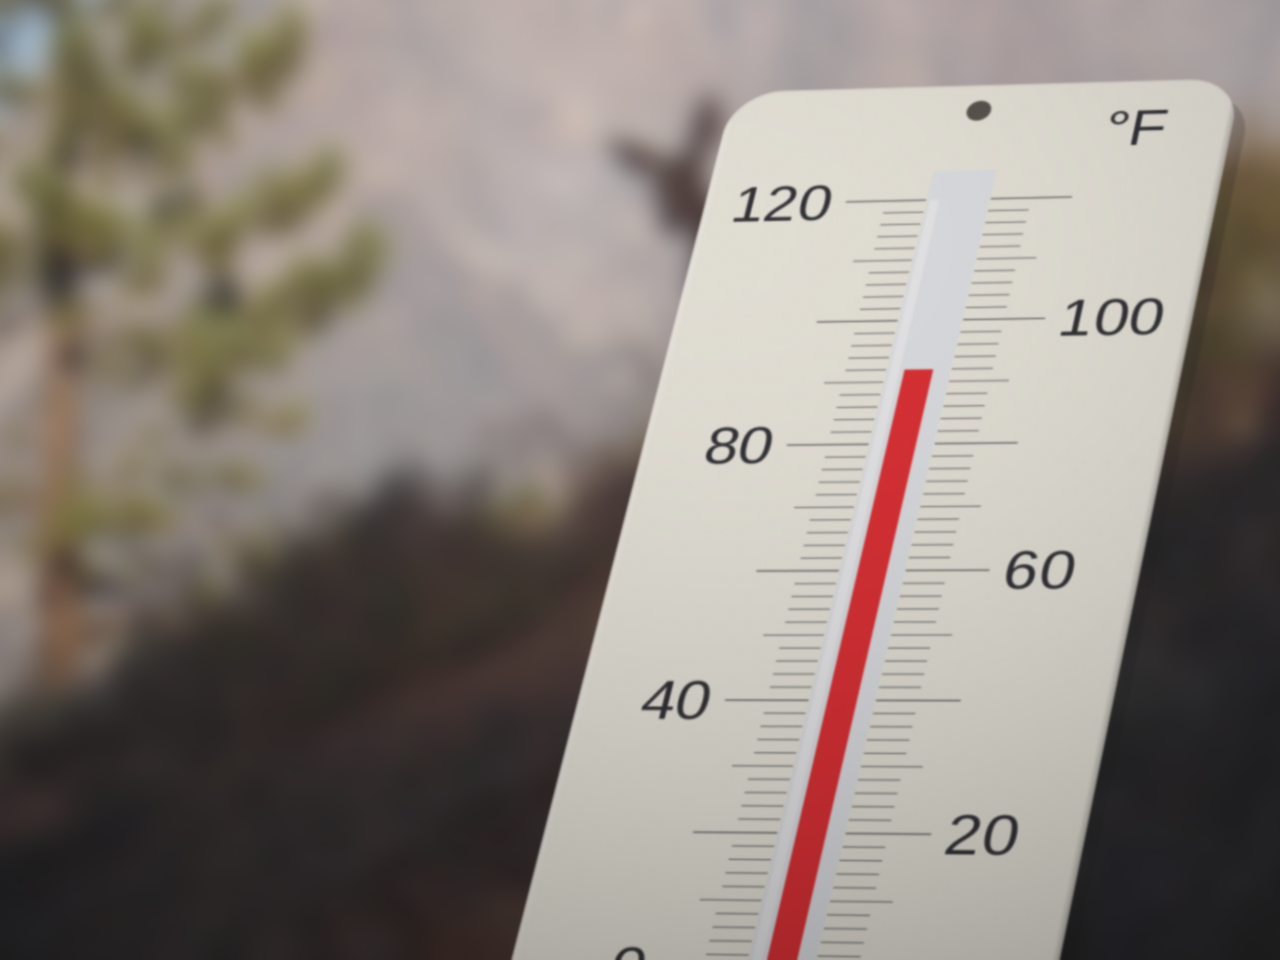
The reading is 92 °F
